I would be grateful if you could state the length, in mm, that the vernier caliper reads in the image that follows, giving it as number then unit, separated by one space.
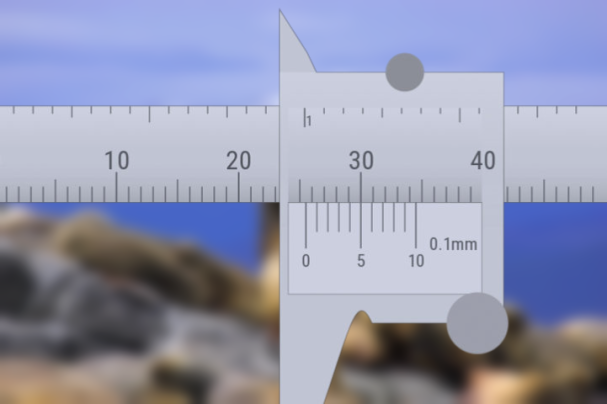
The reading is 25.5 mm
